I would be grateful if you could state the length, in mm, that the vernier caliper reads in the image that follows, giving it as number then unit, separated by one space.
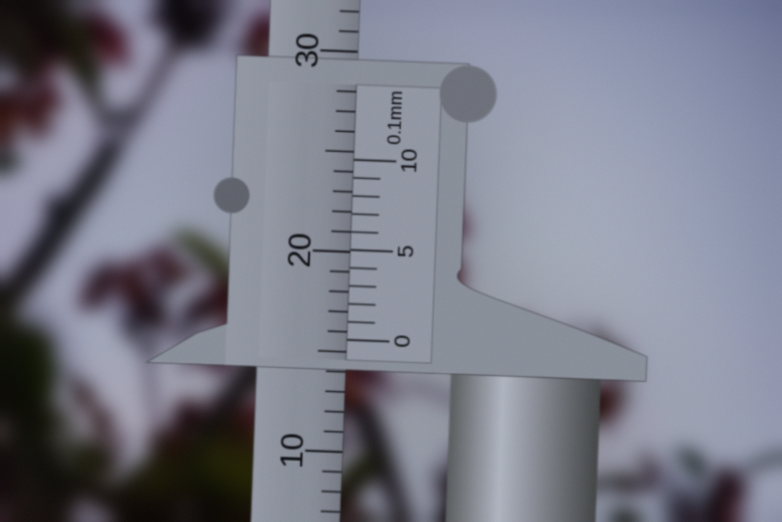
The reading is 15.6 mm
